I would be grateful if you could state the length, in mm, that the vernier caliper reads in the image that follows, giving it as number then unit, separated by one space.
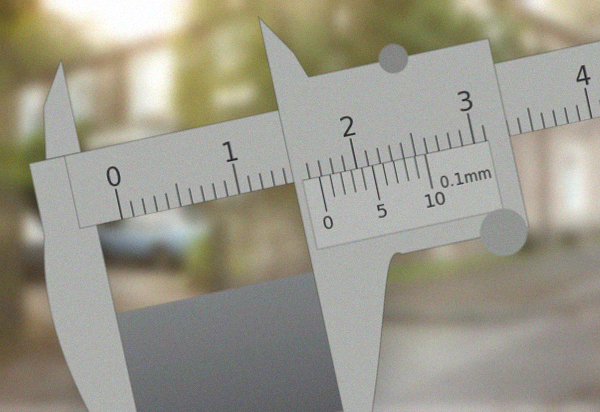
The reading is 16.8 mm
